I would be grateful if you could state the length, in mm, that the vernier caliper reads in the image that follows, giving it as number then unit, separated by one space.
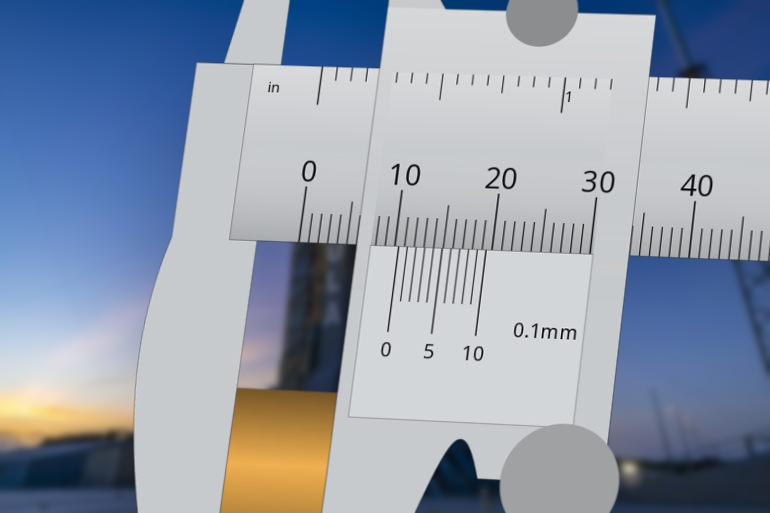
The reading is 10.4 mm
